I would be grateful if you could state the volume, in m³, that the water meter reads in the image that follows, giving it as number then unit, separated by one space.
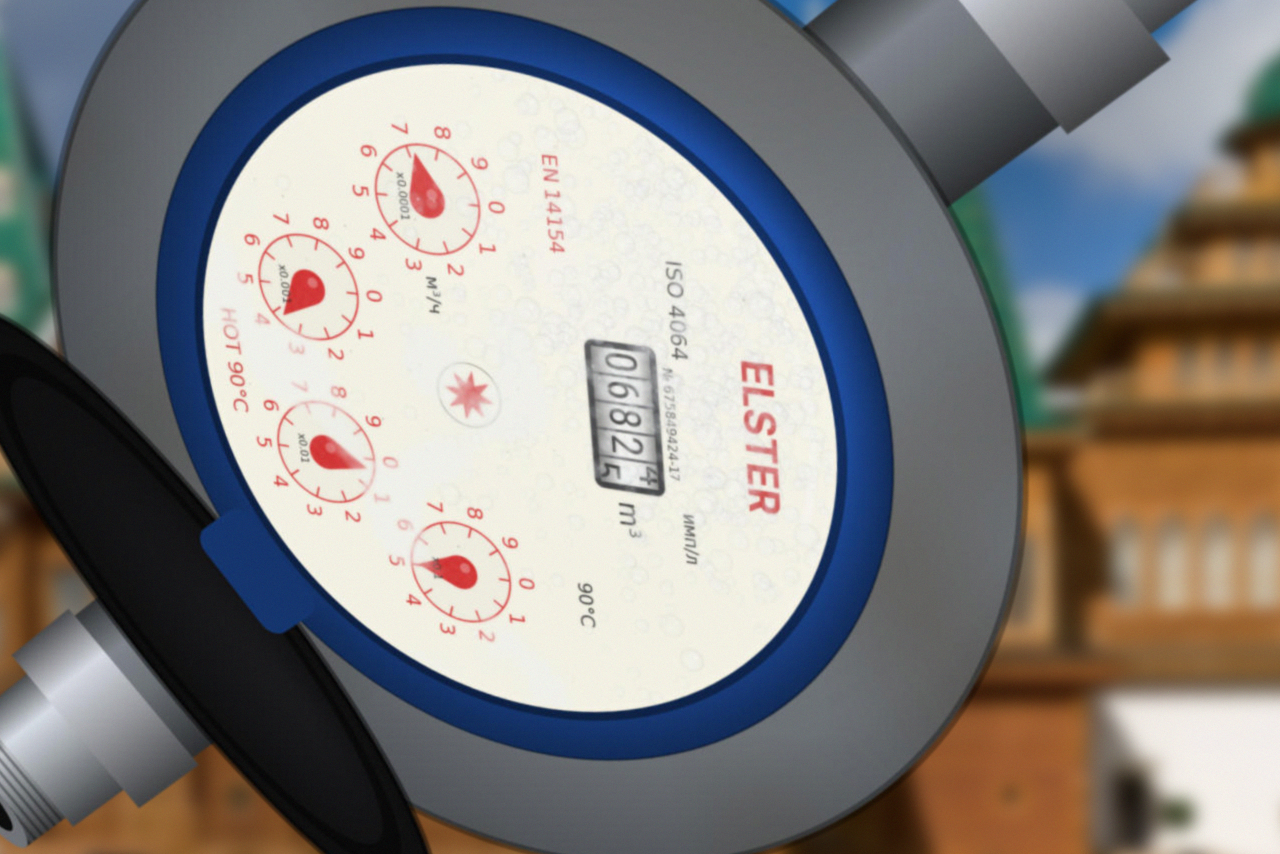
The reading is 6824.5037 m³
